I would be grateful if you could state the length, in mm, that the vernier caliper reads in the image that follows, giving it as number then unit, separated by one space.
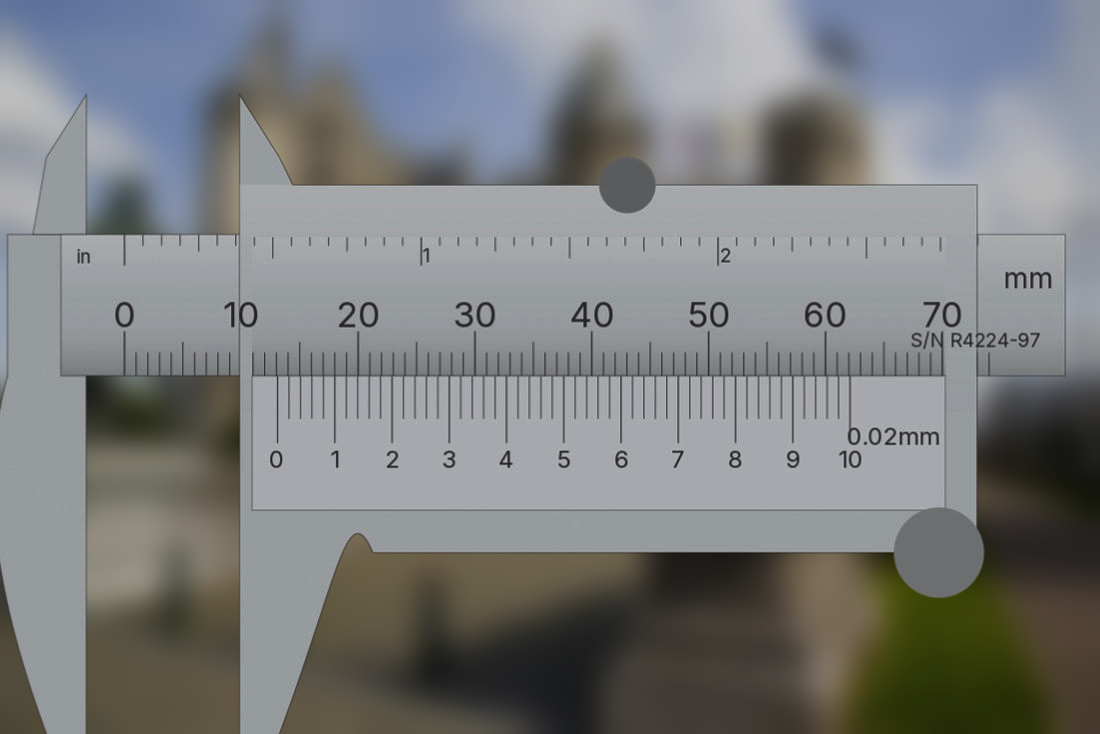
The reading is 13.1 mm
